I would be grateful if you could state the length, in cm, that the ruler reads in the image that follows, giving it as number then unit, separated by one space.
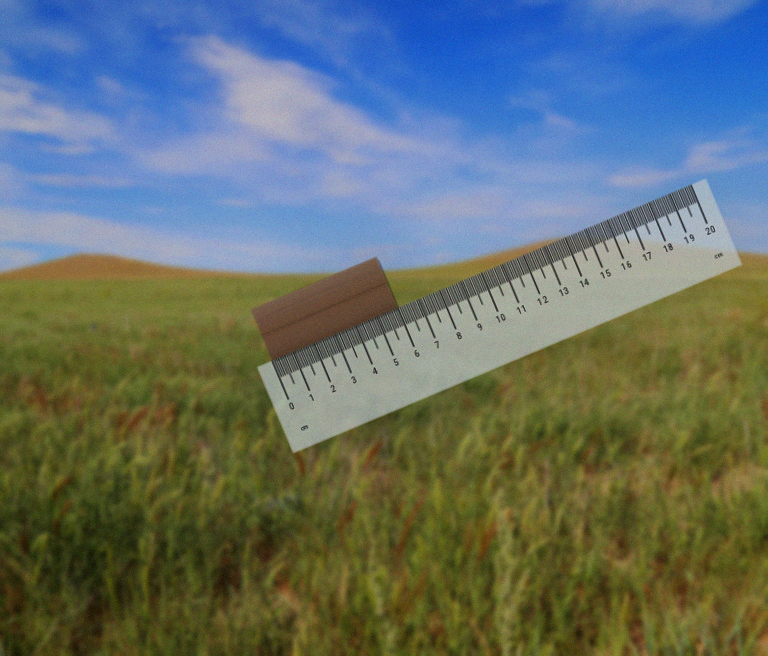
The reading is 6 cm
